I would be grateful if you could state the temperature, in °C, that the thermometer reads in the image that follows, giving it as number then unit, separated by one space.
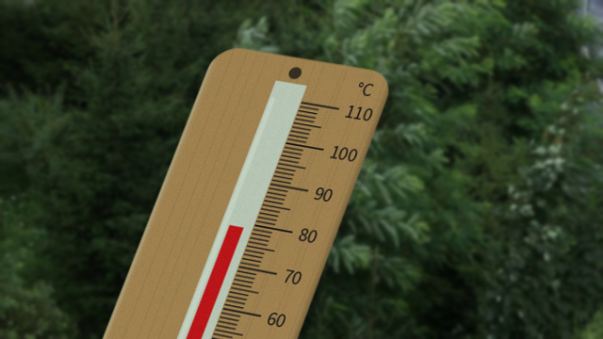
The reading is 79 °C
